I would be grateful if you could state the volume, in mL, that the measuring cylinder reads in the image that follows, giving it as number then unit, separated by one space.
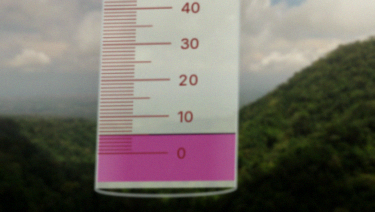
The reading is 5 mL
